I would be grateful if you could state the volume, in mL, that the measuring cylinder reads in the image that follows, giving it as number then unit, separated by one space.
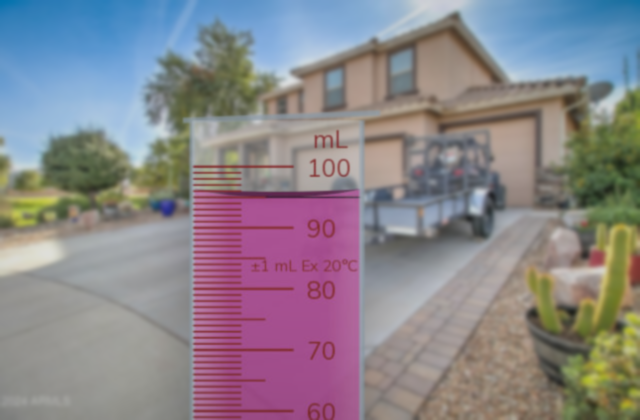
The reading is 95 mL
